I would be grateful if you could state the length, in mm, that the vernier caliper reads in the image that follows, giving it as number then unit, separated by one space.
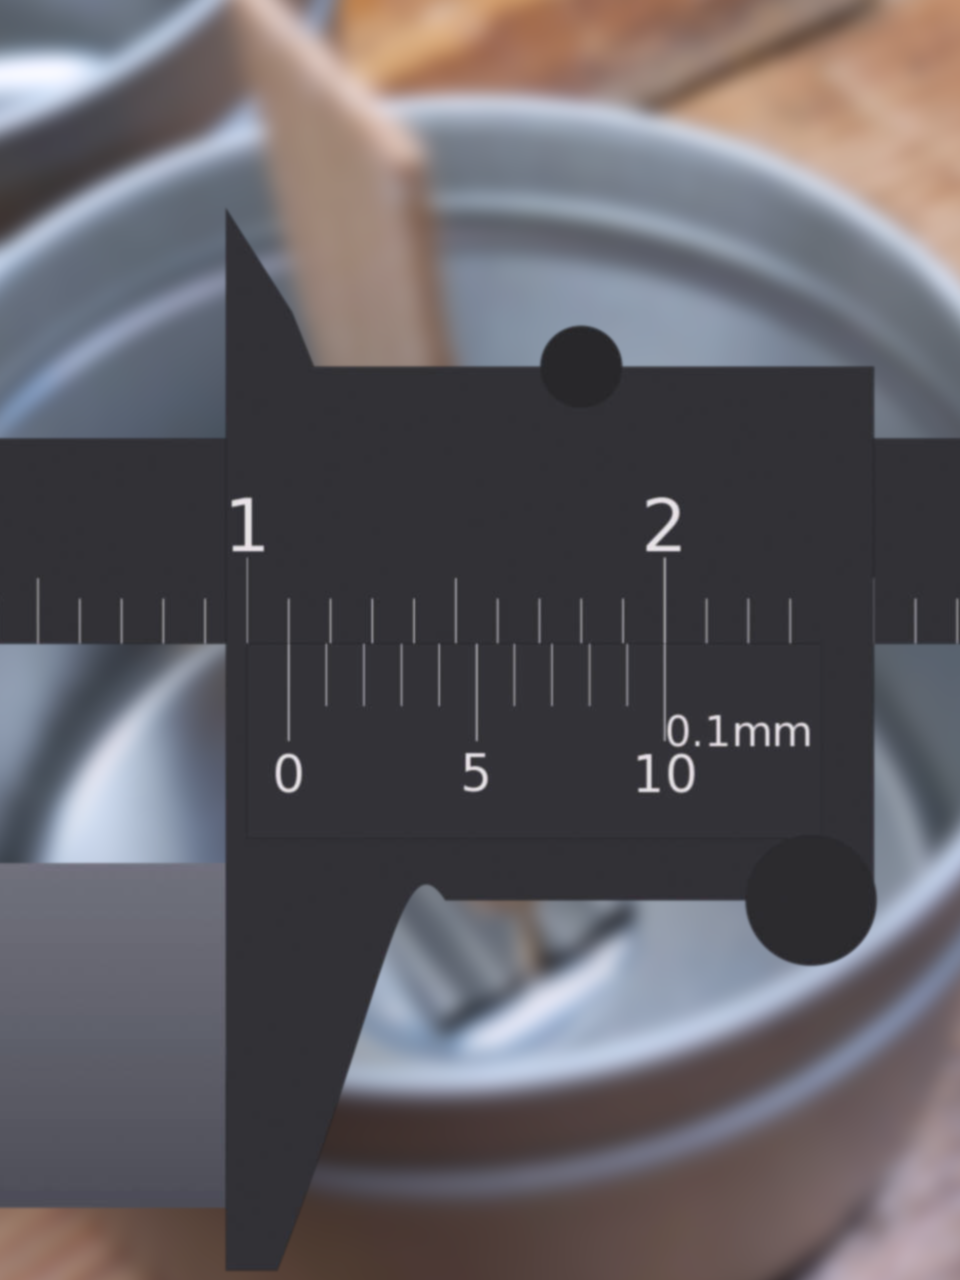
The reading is 11.0 mm
